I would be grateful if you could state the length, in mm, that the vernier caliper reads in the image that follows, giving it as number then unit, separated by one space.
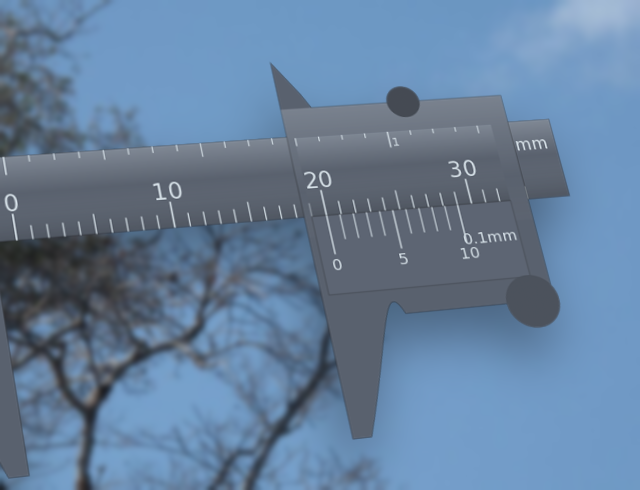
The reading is 20.0 mm
